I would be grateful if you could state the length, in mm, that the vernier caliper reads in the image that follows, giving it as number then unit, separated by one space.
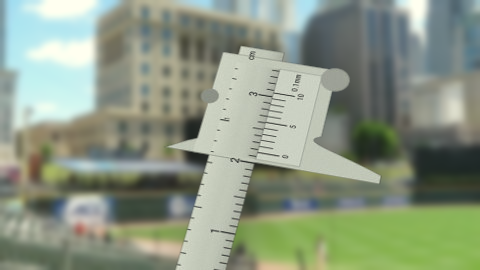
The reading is 21.6 mm
